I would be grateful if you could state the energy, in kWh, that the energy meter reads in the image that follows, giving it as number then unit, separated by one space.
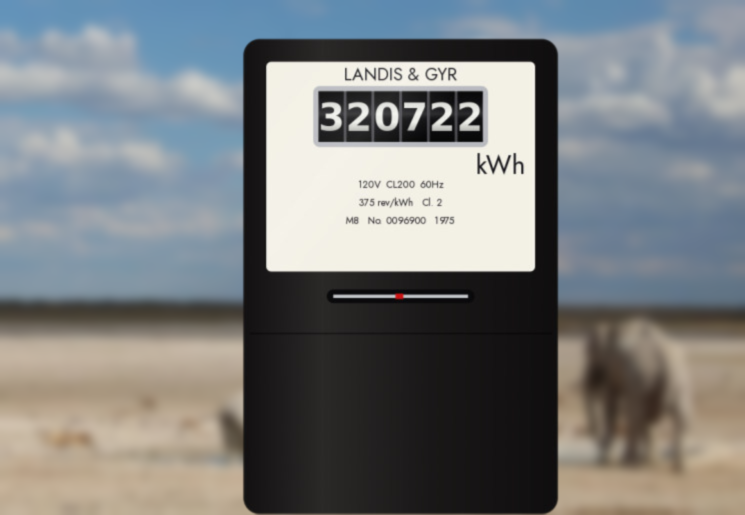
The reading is 320722 kWh
